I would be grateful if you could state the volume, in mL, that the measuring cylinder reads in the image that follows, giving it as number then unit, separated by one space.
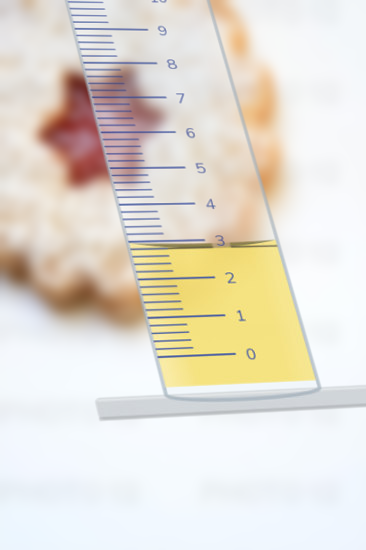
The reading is 2.8 mL
